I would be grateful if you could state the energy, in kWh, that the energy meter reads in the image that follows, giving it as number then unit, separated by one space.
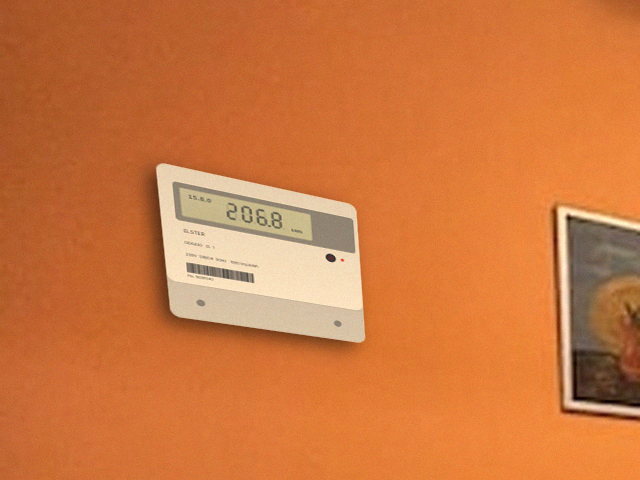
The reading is 206.8 kWh
